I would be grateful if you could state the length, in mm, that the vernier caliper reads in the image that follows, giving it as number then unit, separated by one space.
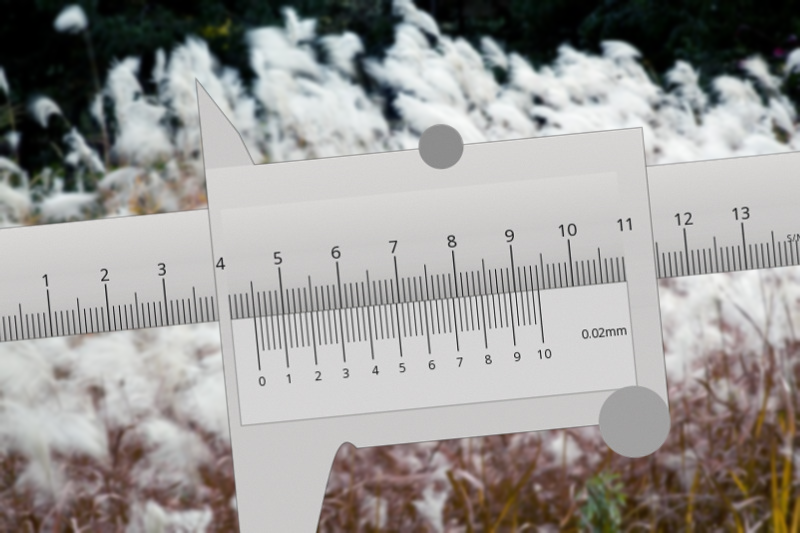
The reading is 45.0 mm
